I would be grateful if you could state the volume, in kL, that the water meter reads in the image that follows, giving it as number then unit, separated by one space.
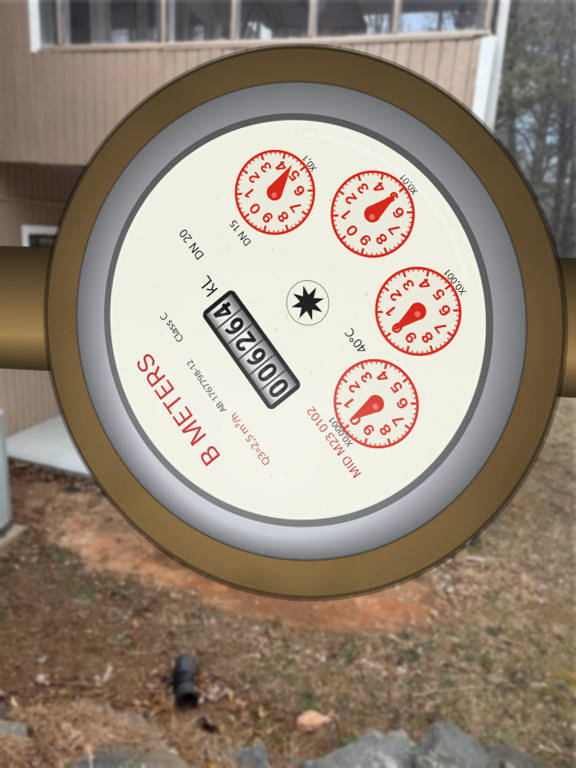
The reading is 6264.4500 kL
